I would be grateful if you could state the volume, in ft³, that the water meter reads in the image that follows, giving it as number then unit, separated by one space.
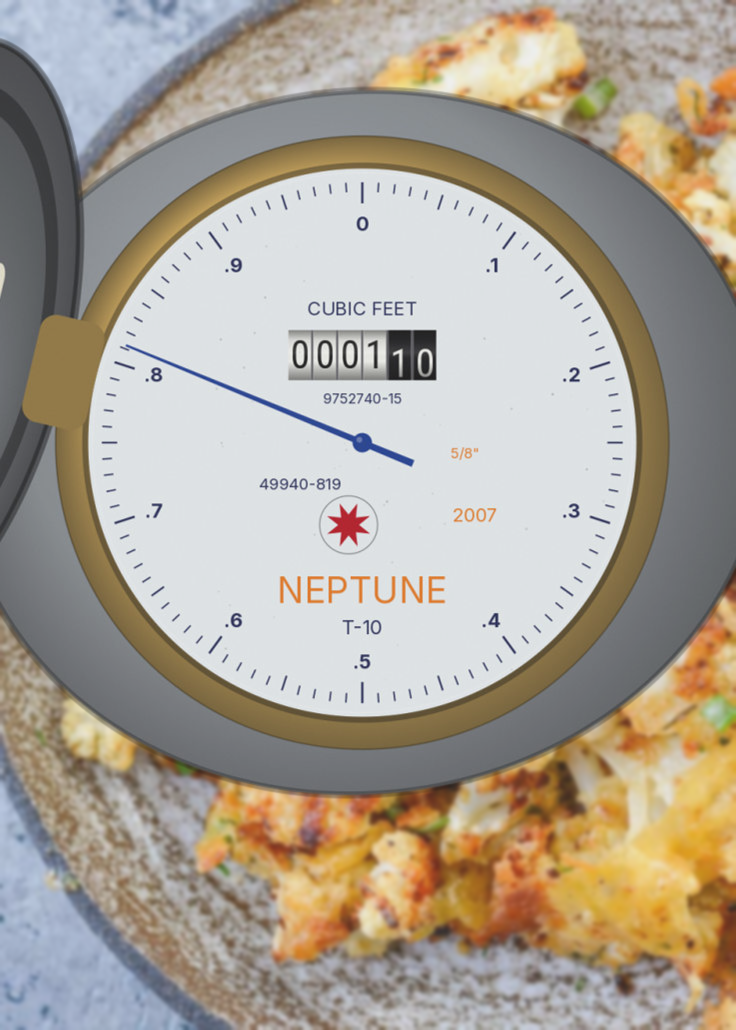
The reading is 109.81 ft³
